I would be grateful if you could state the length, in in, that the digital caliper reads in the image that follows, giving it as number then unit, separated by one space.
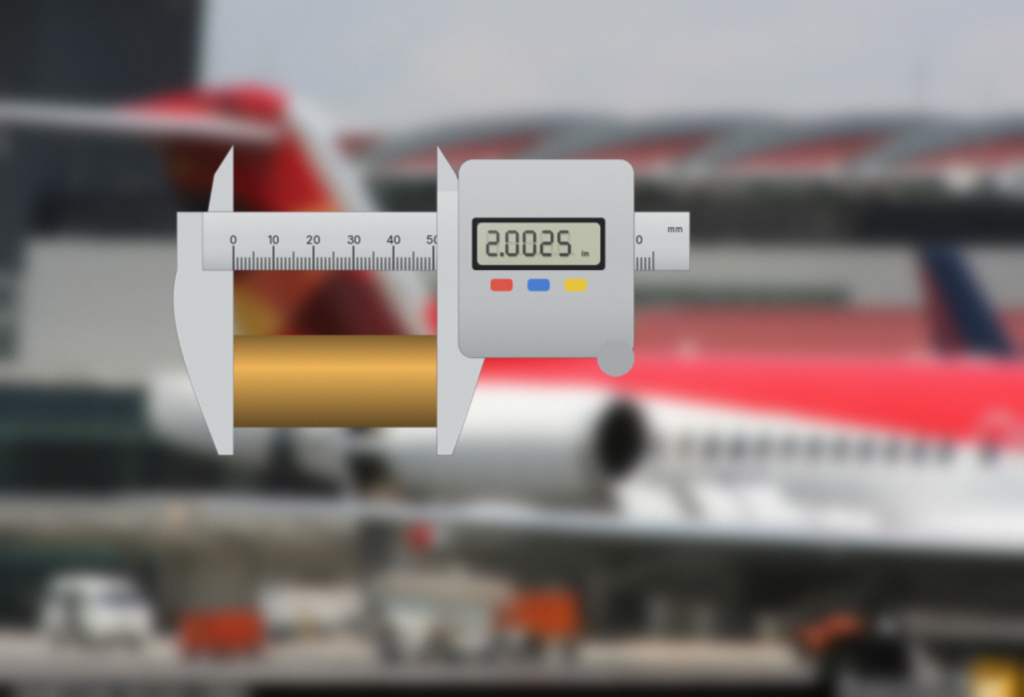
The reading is 2.0025 in
